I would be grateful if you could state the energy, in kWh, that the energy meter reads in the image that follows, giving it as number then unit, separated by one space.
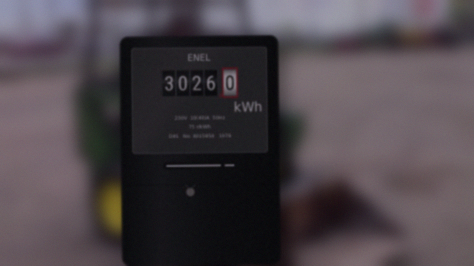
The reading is 3026.0 kWh
